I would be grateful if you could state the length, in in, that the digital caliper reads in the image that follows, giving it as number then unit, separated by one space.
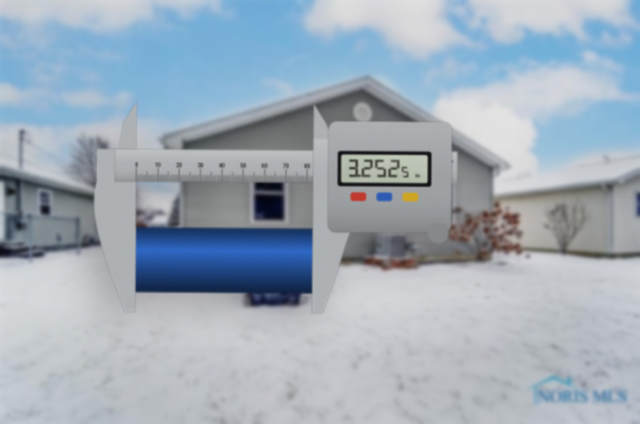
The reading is 3.2525 in
